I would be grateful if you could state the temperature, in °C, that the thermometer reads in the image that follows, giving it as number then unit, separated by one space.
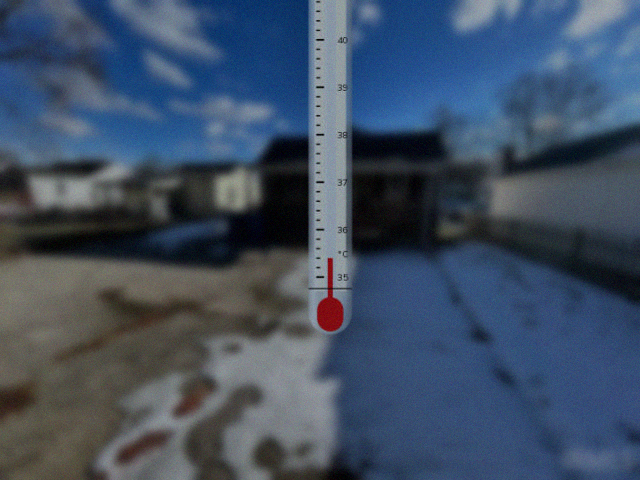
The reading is 35.4 °C
